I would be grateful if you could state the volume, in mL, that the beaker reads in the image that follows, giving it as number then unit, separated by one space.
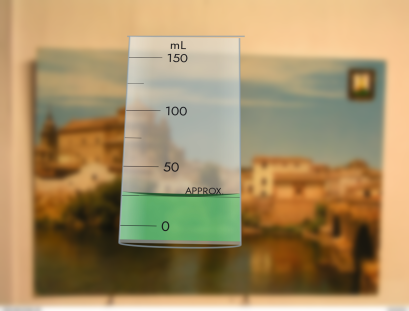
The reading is 25 mL
